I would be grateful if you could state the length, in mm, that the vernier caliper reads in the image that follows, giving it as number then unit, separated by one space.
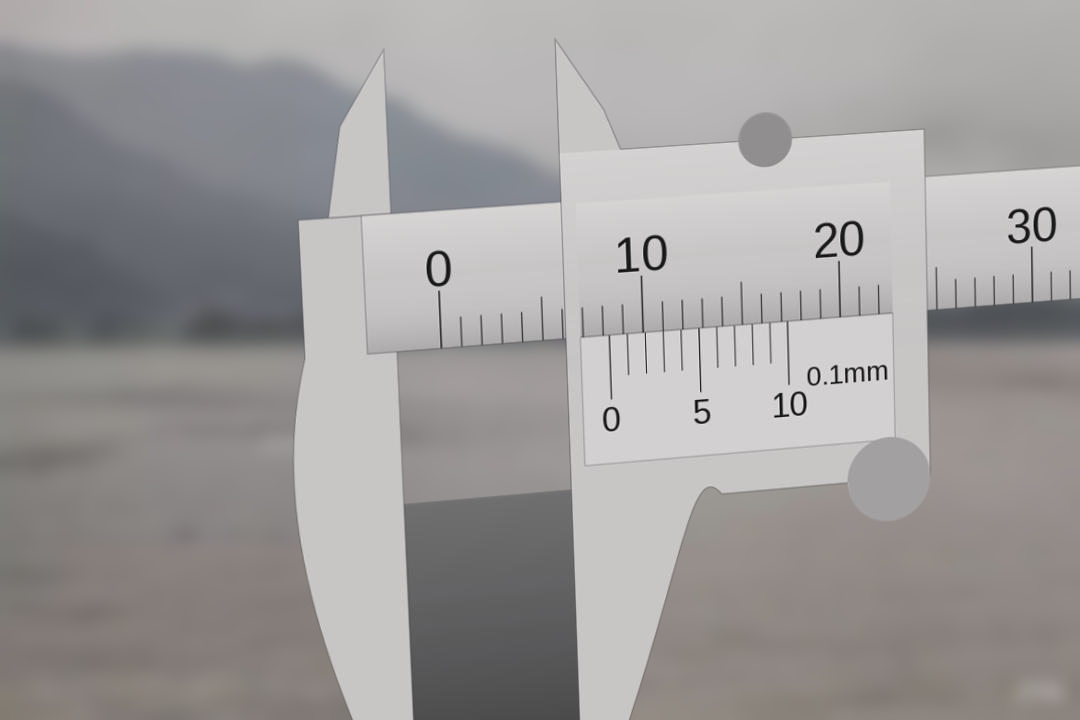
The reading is 8.3 mm
